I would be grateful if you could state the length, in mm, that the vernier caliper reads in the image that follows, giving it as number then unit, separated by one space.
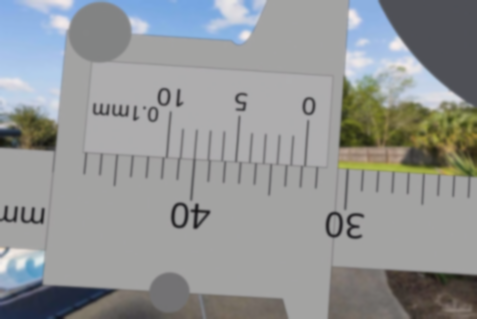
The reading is 32.8 mm
